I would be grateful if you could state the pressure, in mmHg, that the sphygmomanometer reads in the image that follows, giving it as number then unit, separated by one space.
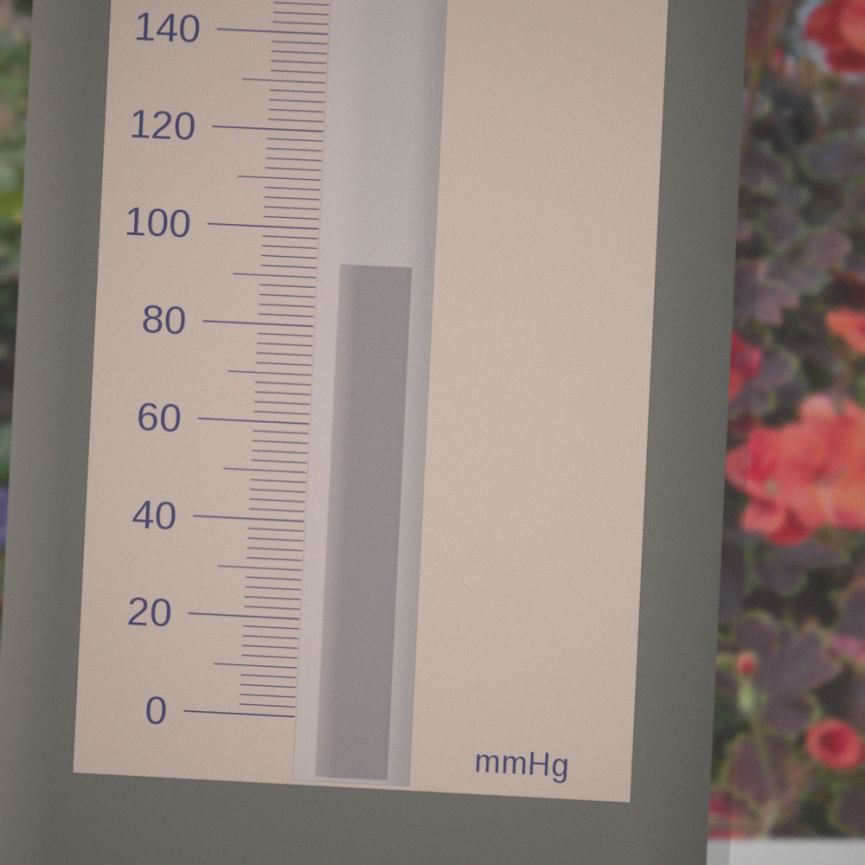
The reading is 93 mmHg
